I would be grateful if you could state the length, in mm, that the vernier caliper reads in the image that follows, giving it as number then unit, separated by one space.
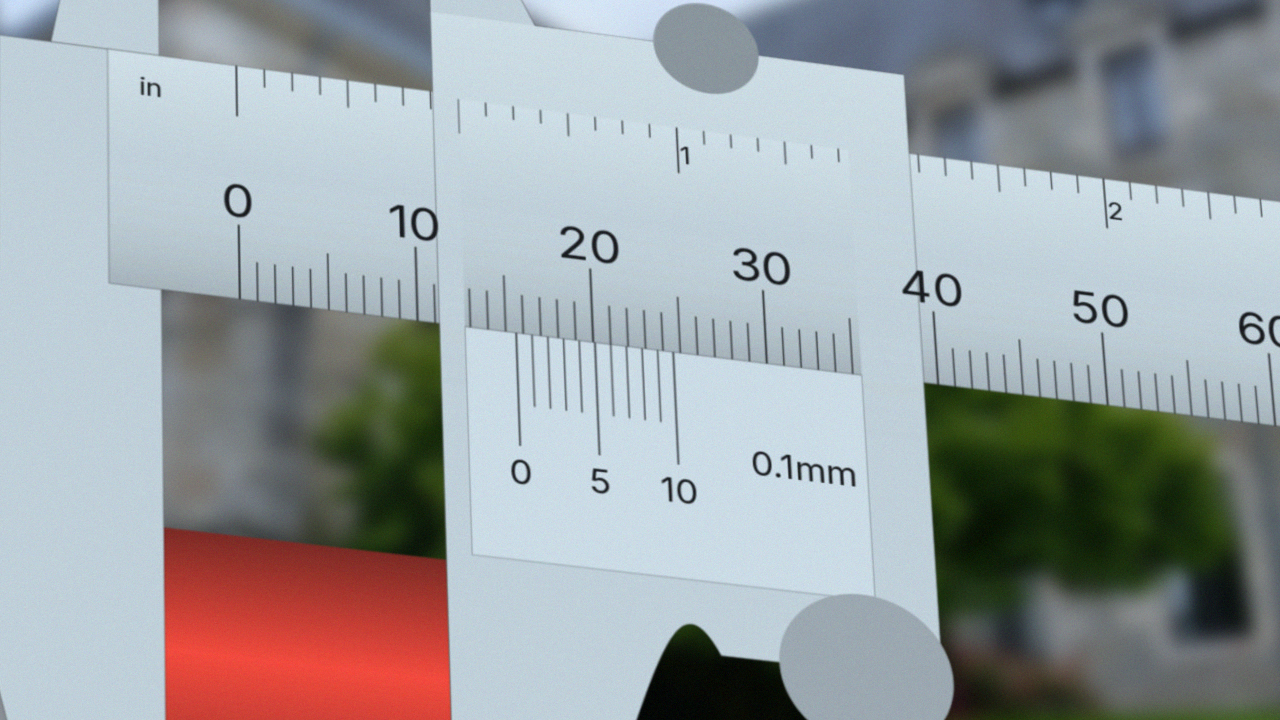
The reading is 15.6 mm
